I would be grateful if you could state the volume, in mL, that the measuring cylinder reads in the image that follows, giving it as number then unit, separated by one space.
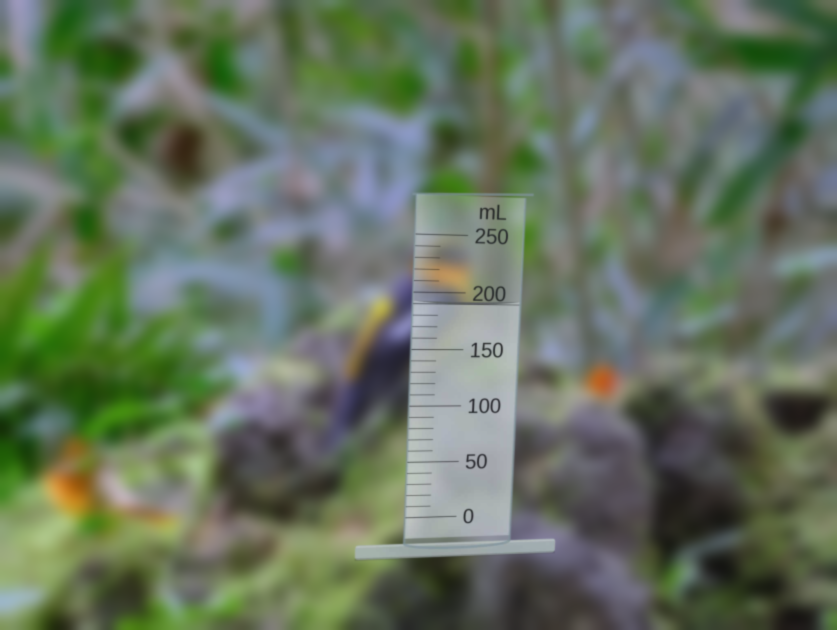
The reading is 190 mL
